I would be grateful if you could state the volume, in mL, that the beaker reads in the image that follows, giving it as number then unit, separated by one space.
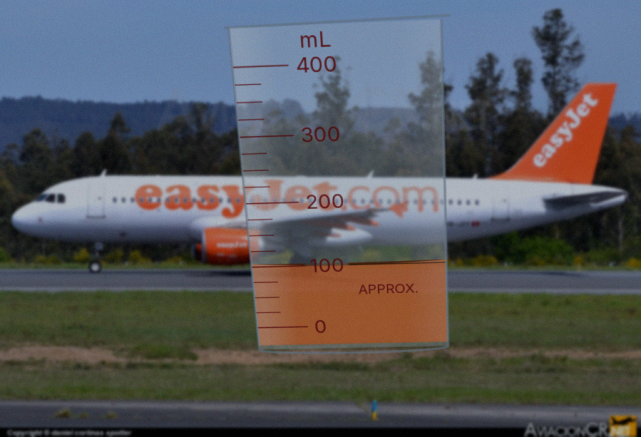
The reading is 100 mL
